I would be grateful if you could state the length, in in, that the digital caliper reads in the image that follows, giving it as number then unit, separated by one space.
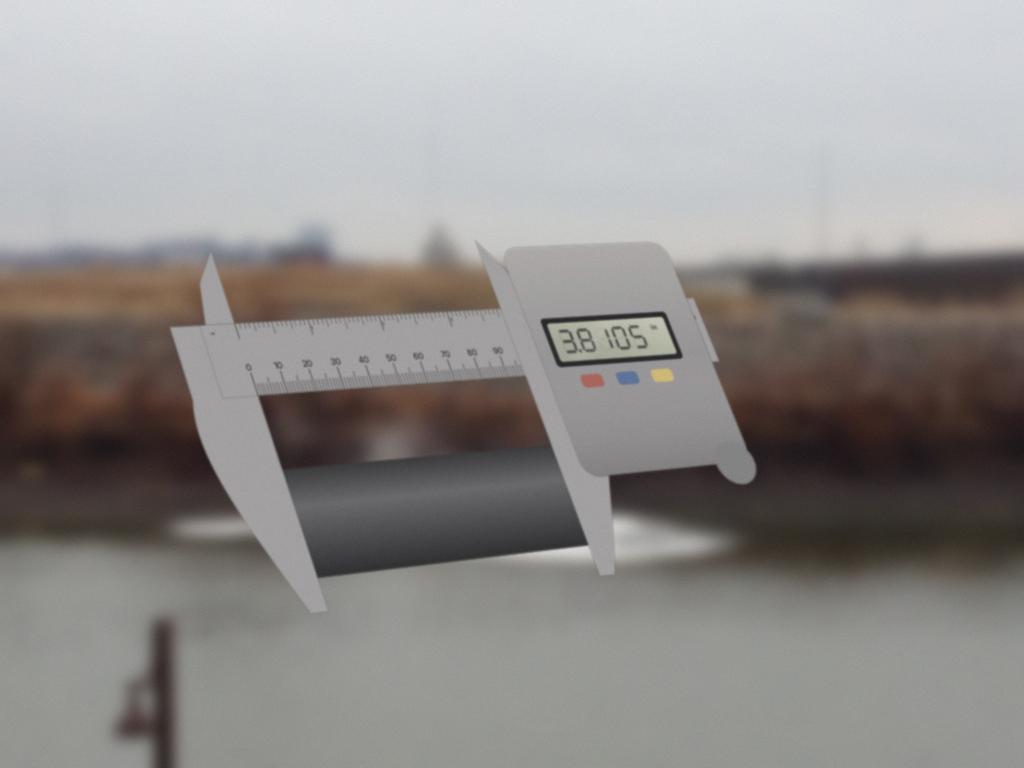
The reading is 3.8105 in
